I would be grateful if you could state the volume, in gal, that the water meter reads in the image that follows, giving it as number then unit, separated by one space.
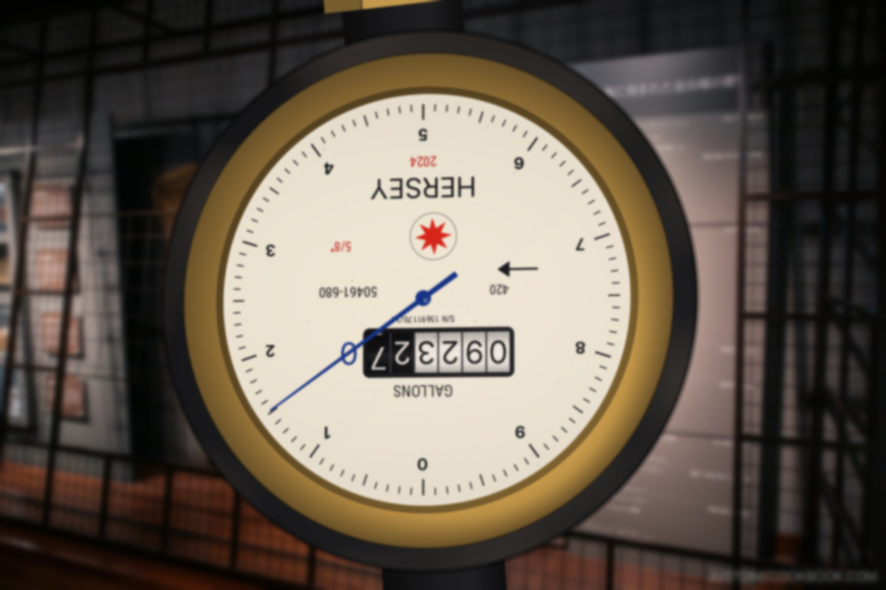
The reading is 923271.5 gal
